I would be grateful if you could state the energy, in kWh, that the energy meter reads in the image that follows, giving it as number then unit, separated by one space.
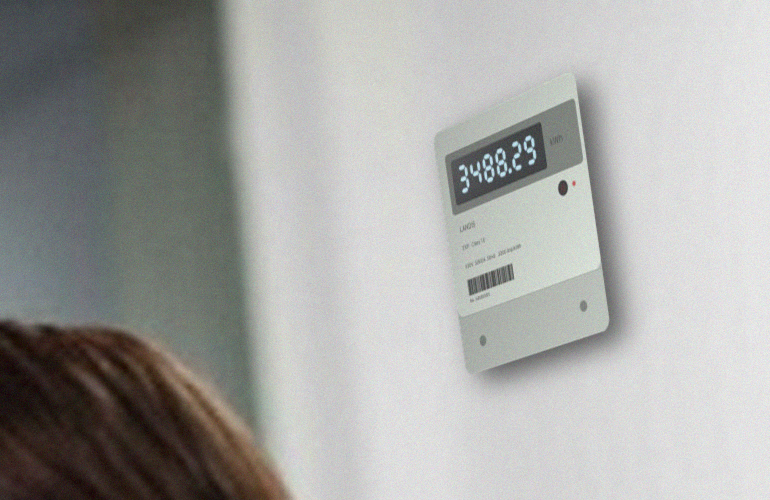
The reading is 3488.29 kWh
